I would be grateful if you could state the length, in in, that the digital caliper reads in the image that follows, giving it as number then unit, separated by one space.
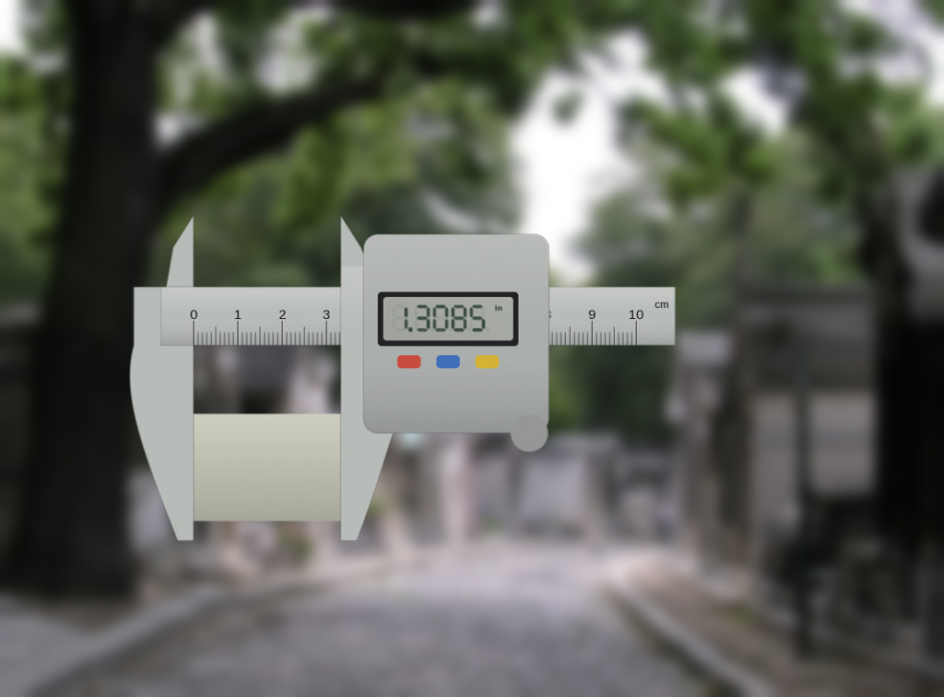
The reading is 1.3085 in
